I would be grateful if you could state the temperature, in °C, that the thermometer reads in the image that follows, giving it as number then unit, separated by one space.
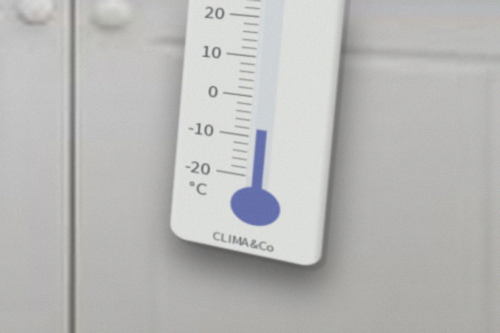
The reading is -8 °C
